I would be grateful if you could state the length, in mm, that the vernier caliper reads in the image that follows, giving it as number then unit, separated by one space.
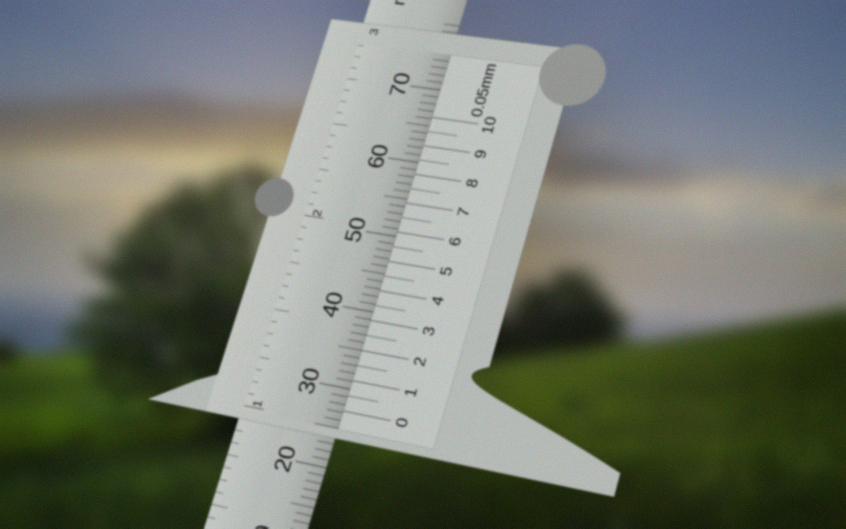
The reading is 27.2 mm
